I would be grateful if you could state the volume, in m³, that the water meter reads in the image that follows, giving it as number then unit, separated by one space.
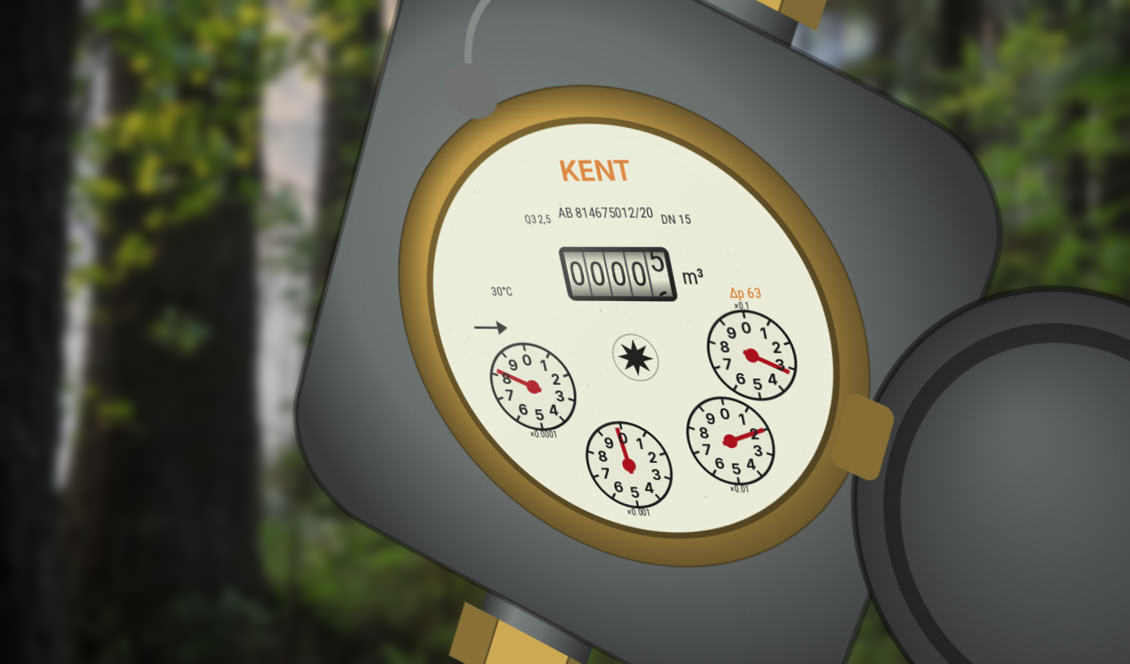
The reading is 5.3198 m³
